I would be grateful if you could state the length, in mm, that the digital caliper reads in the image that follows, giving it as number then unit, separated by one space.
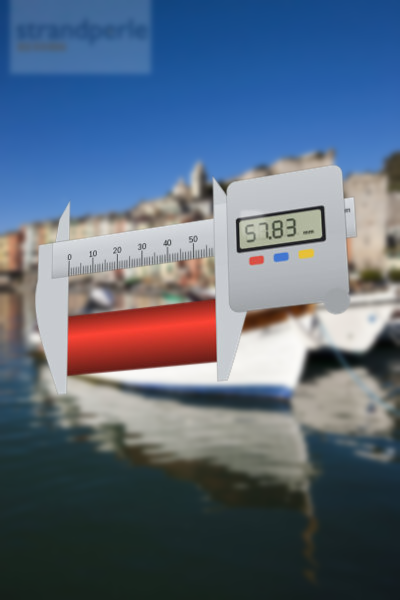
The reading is 57.83 mm
